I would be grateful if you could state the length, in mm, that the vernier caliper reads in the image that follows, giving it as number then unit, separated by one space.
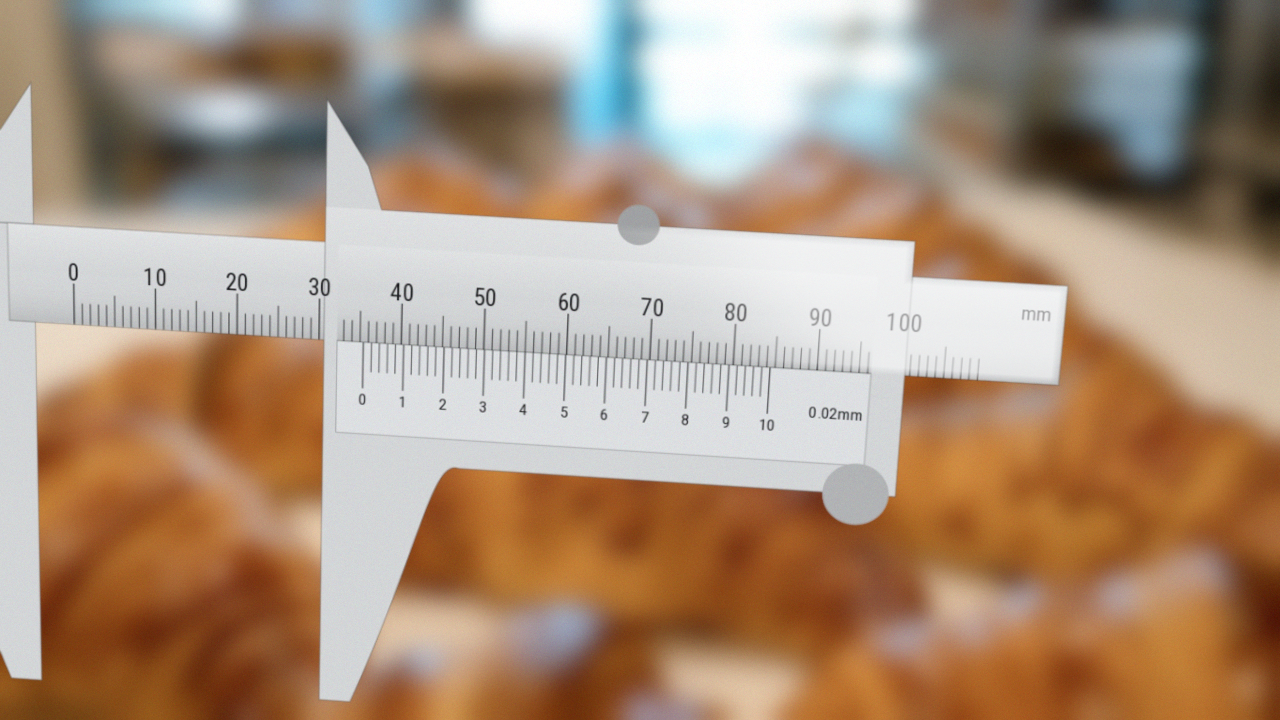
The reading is 35.4 mm
